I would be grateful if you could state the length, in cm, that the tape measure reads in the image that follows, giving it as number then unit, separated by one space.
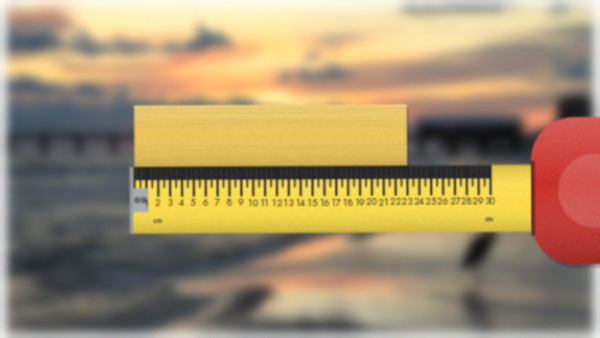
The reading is 23 cm
